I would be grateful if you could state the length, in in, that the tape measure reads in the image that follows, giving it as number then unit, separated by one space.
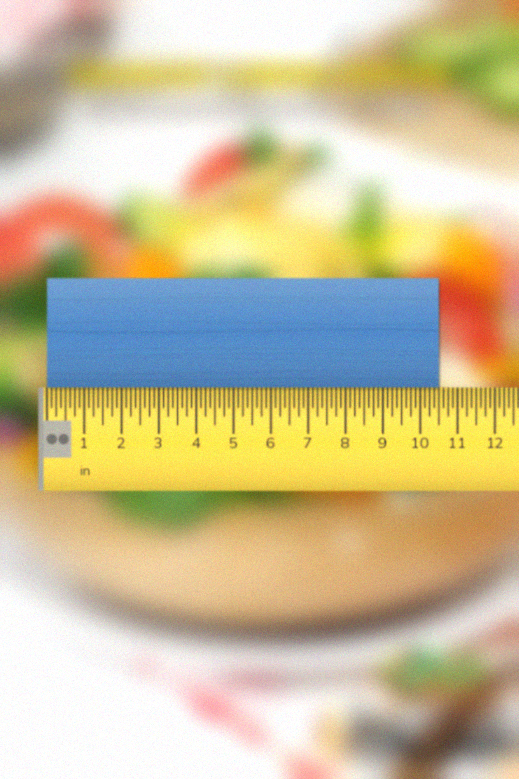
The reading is 10.5 in
